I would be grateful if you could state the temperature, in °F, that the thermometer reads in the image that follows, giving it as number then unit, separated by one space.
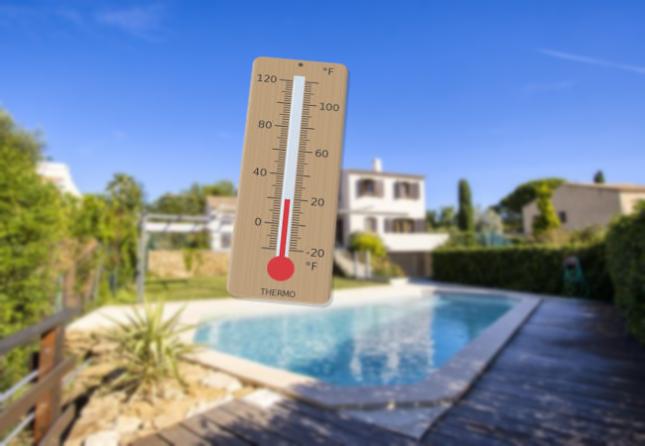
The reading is 20 °F
